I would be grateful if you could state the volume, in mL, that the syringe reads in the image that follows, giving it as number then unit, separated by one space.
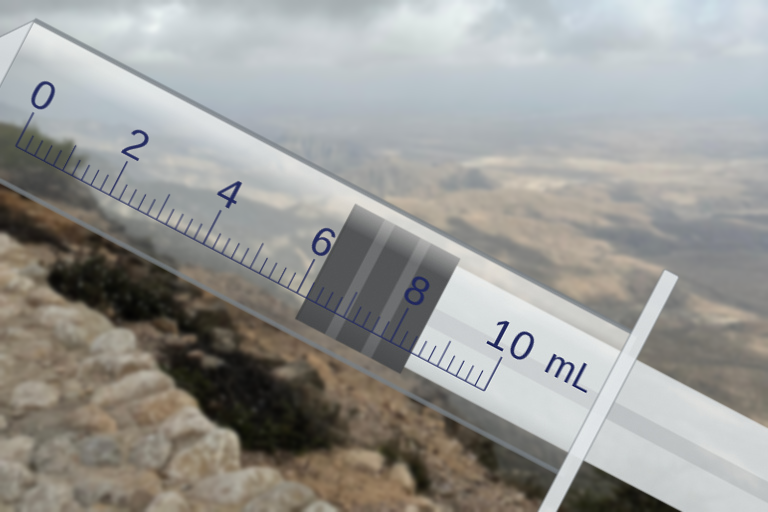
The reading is 6.2 mL
